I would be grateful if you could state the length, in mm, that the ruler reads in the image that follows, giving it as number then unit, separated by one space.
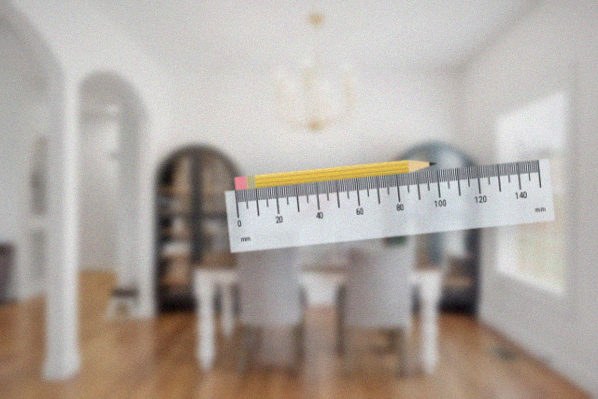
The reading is 100 mm
